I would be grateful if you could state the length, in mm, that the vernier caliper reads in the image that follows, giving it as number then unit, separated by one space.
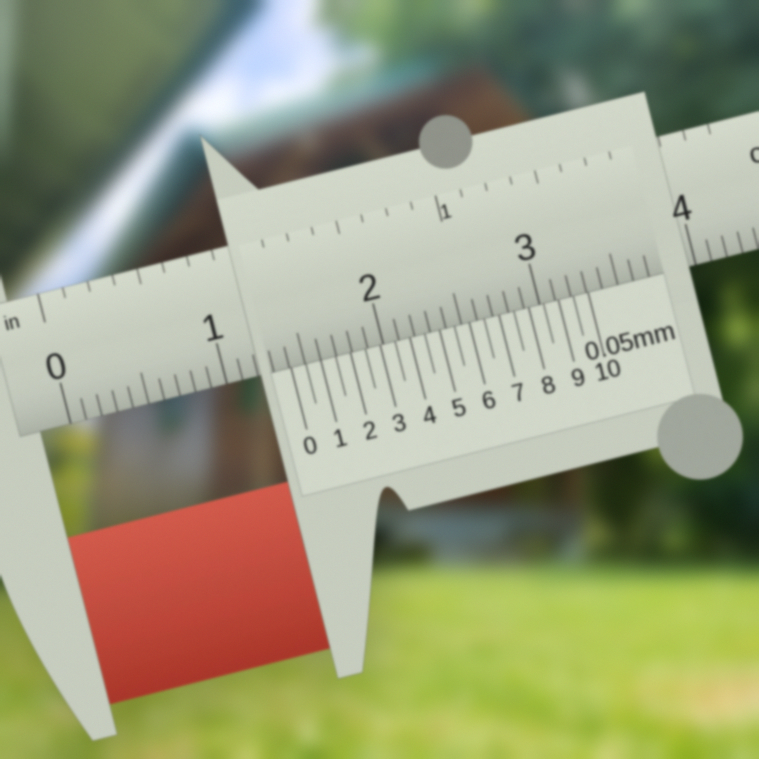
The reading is 14.1 mm
